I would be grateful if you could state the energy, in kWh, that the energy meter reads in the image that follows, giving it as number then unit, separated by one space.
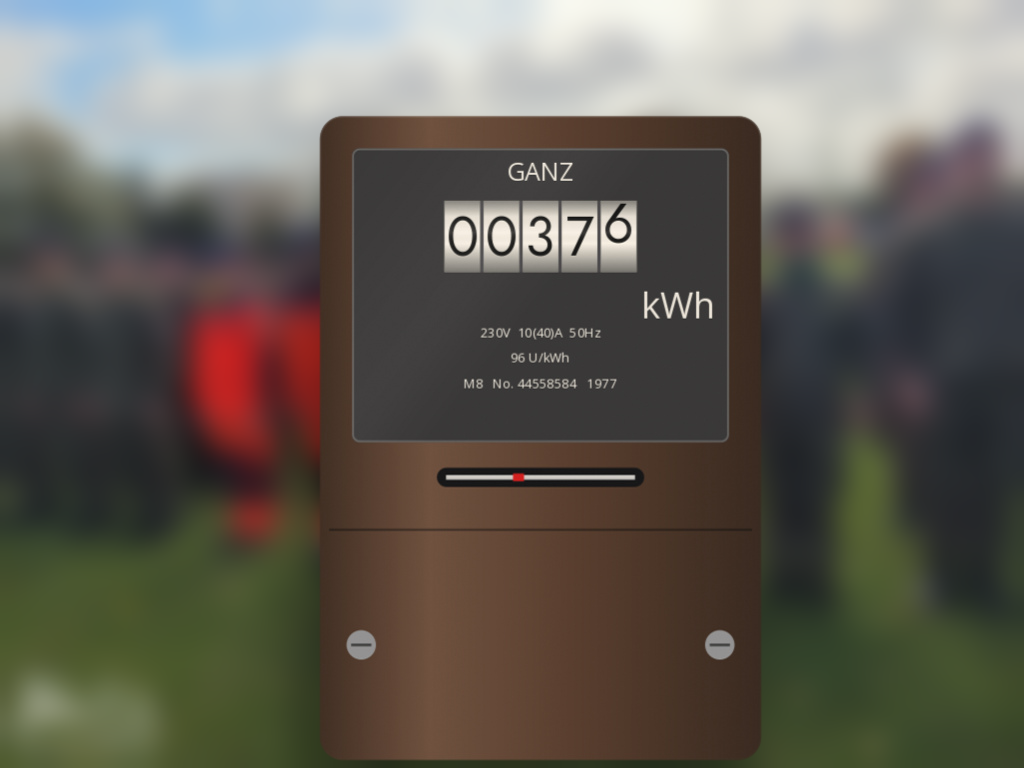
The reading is 376 kWh
